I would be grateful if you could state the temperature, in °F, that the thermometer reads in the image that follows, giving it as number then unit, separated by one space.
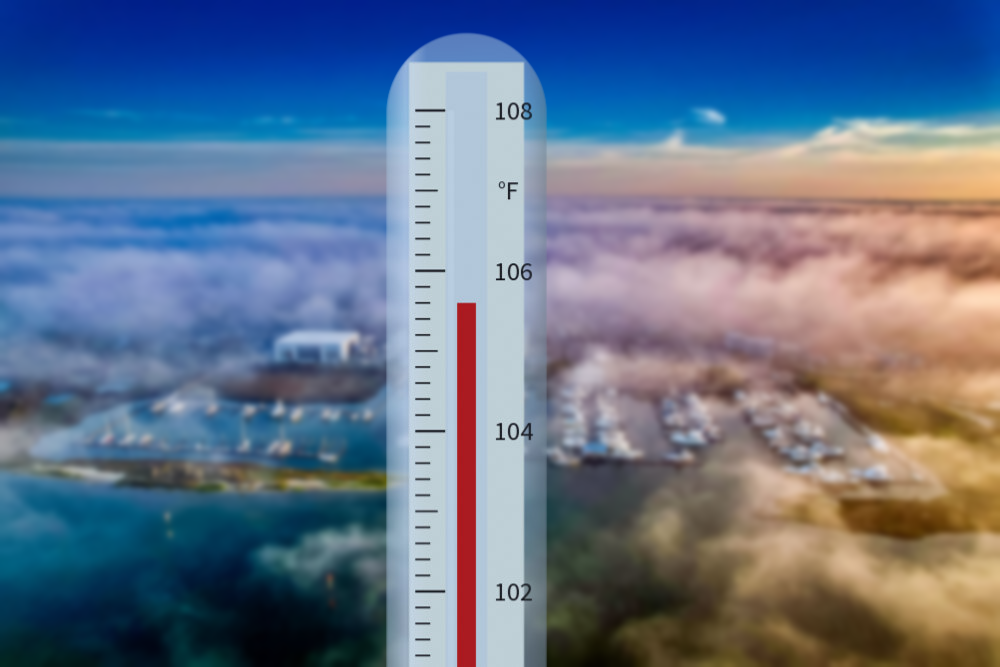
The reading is 105.6 °F
